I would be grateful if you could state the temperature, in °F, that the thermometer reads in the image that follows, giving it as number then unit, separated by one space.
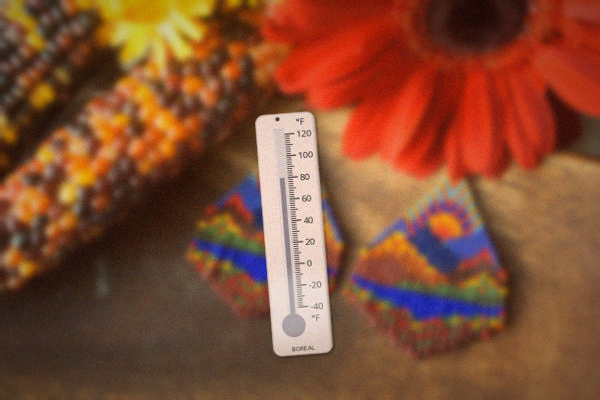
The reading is 80 °F
